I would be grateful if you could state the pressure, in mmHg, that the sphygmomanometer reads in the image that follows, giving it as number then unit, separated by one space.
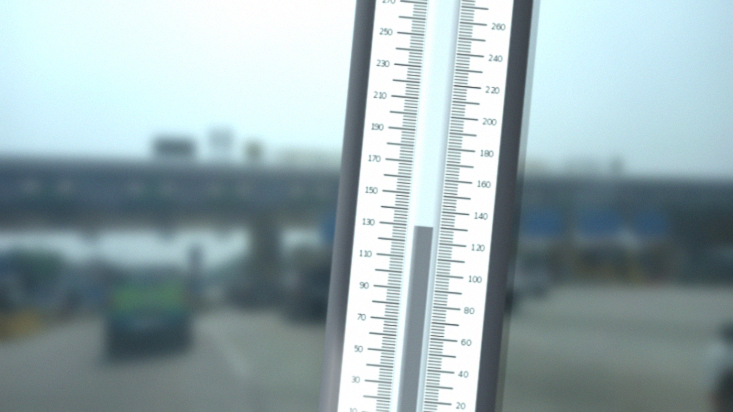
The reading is 130 mmHg
